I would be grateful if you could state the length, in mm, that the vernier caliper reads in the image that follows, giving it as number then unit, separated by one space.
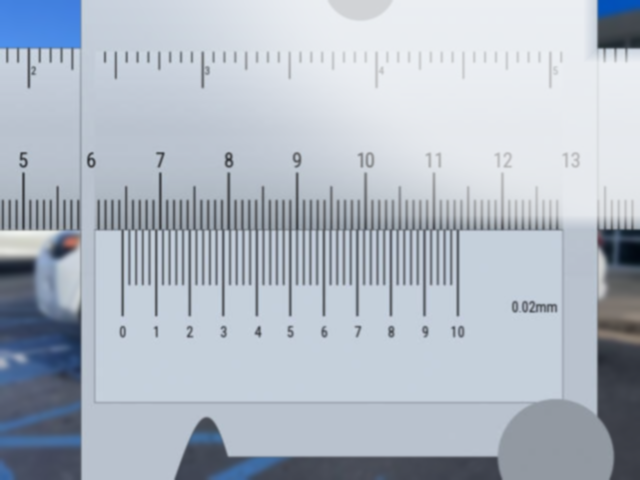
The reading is 64.5 mm
